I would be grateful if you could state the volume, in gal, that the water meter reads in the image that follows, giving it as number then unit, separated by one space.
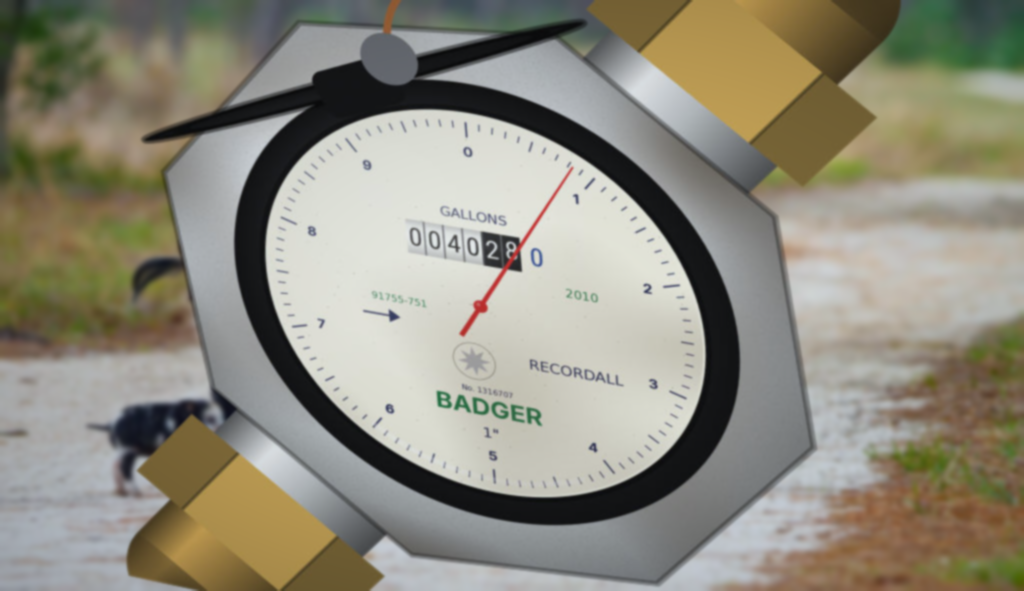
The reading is 40280.8 gal
